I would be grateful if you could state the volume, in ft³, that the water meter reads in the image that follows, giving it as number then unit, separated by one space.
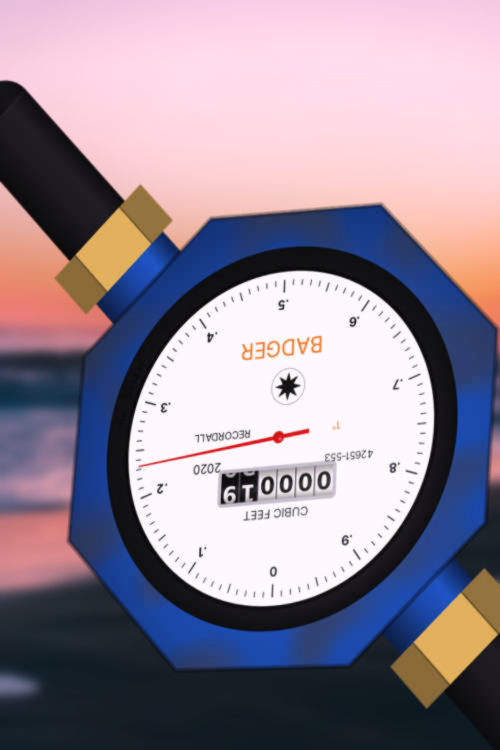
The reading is 19.23 ft³
